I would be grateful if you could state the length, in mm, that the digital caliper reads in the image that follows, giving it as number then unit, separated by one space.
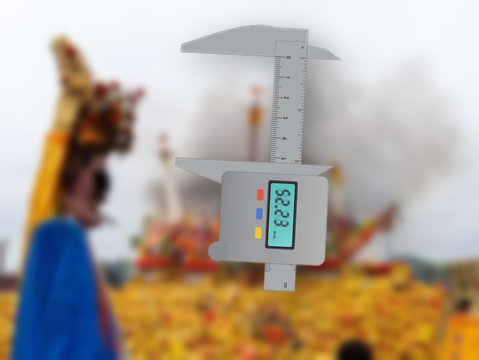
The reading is 52.23 mm
